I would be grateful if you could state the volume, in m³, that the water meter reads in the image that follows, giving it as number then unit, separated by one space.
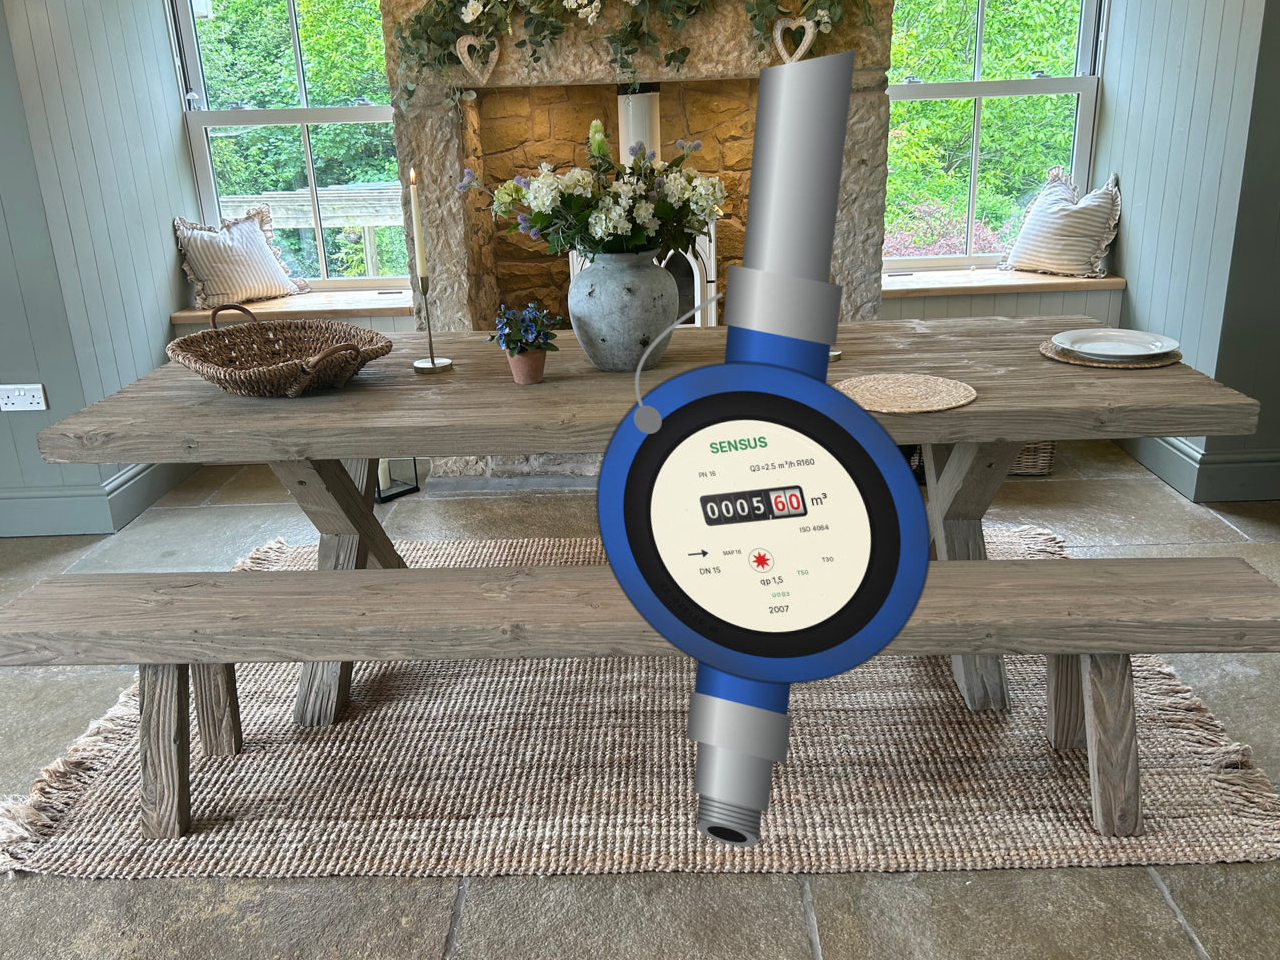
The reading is 5.60 m³
